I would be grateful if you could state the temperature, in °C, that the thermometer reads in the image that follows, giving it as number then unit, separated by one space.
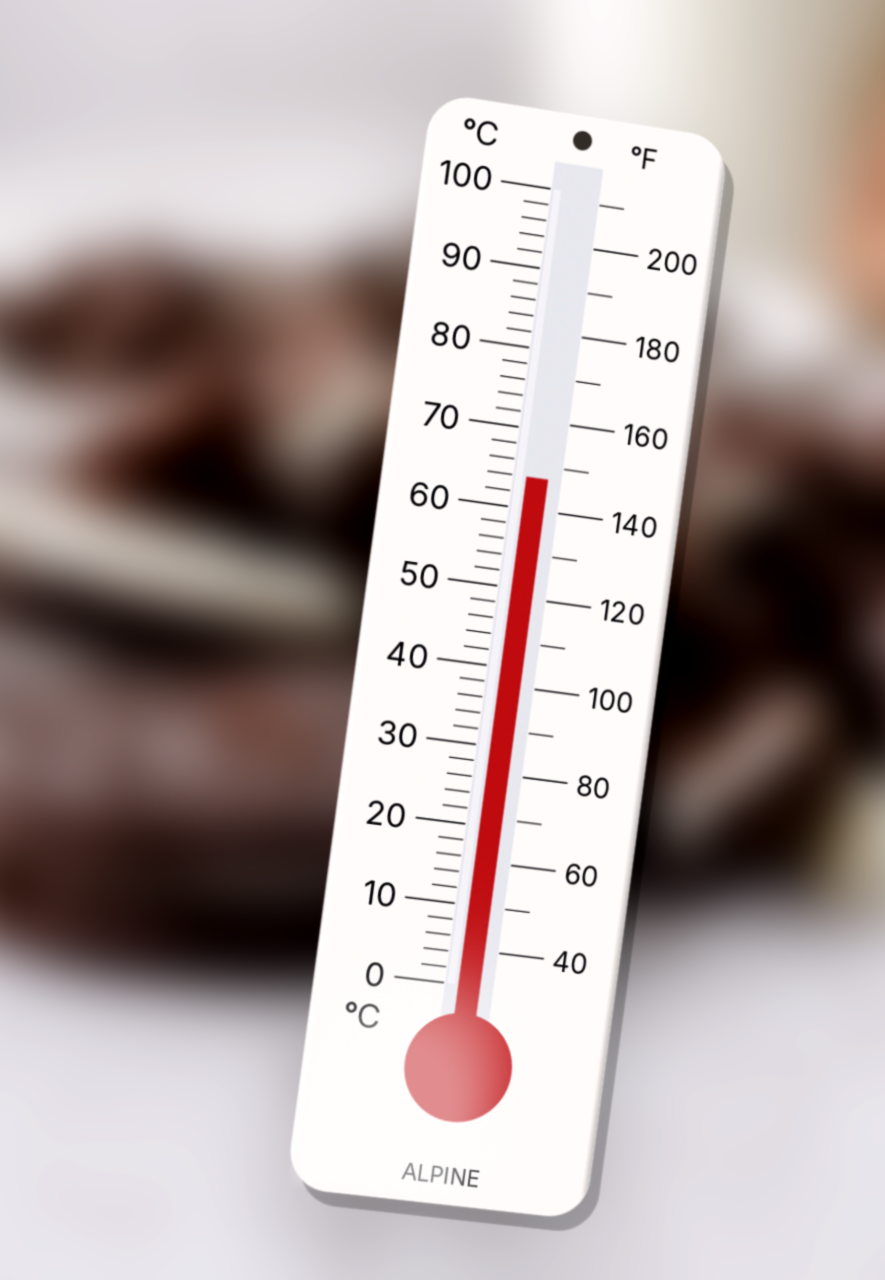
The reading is 64 °C
